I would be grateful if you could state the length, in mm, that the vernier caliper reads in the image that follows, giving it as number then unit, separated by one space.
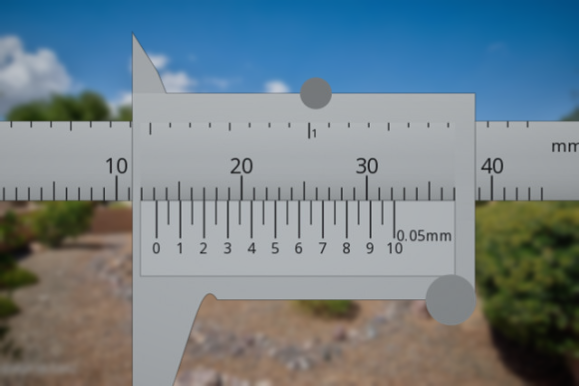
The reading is 13.2 mm
